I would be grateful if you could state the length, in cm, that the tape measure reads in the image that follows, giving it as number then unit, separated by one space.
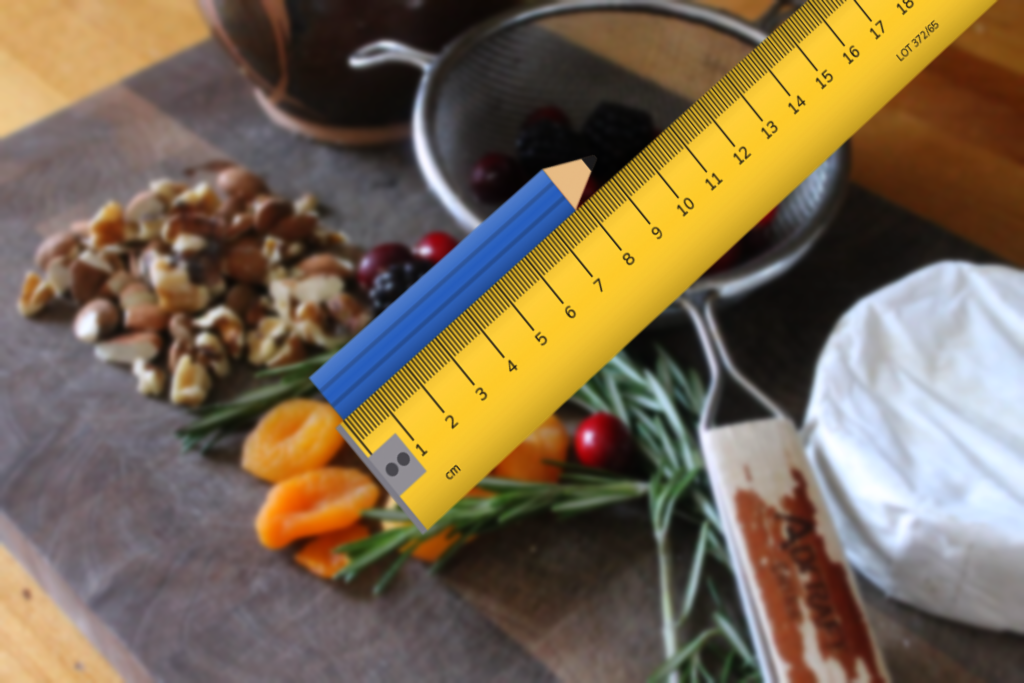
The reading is 9 cm
